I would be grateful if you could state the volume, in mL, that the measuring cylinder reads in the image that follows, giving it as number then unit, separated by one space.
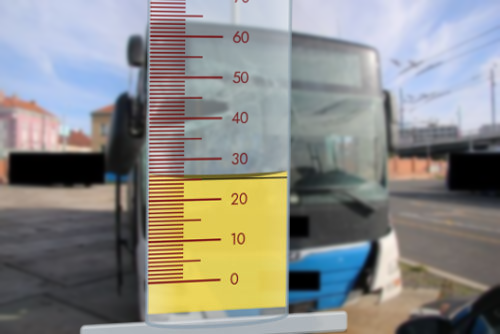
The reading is 25 mL
